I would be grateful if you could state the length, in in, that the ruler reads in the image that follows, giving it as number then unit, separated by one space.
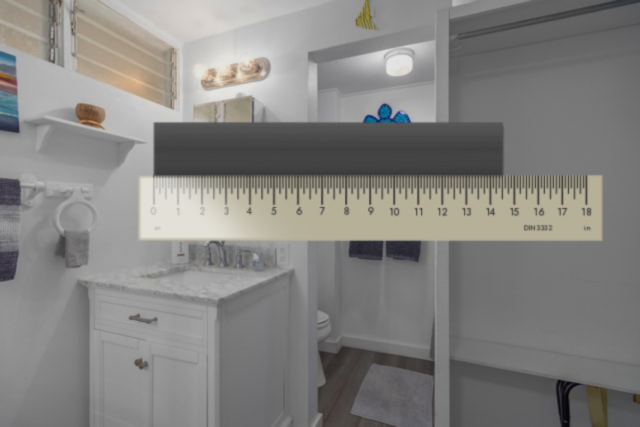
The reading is 14.5 in
